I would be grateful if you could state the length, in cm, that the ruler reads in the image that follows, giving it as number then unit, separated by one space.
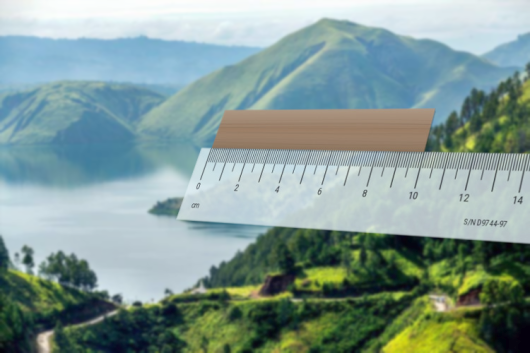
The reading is 10 cm
